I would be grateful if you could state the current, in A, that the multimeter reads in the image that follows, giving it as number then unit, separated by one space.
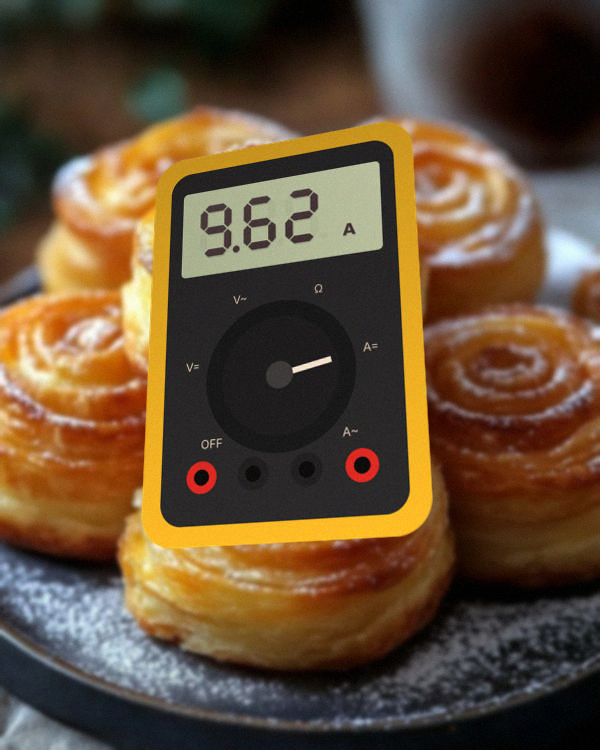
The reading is 9.62 A
